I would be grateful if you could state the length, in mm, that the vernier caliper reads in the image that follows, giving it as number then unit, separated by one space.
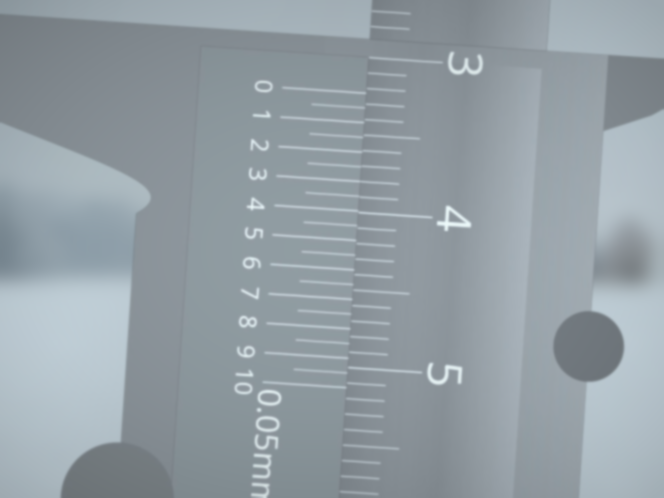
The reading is 32.3 mm
